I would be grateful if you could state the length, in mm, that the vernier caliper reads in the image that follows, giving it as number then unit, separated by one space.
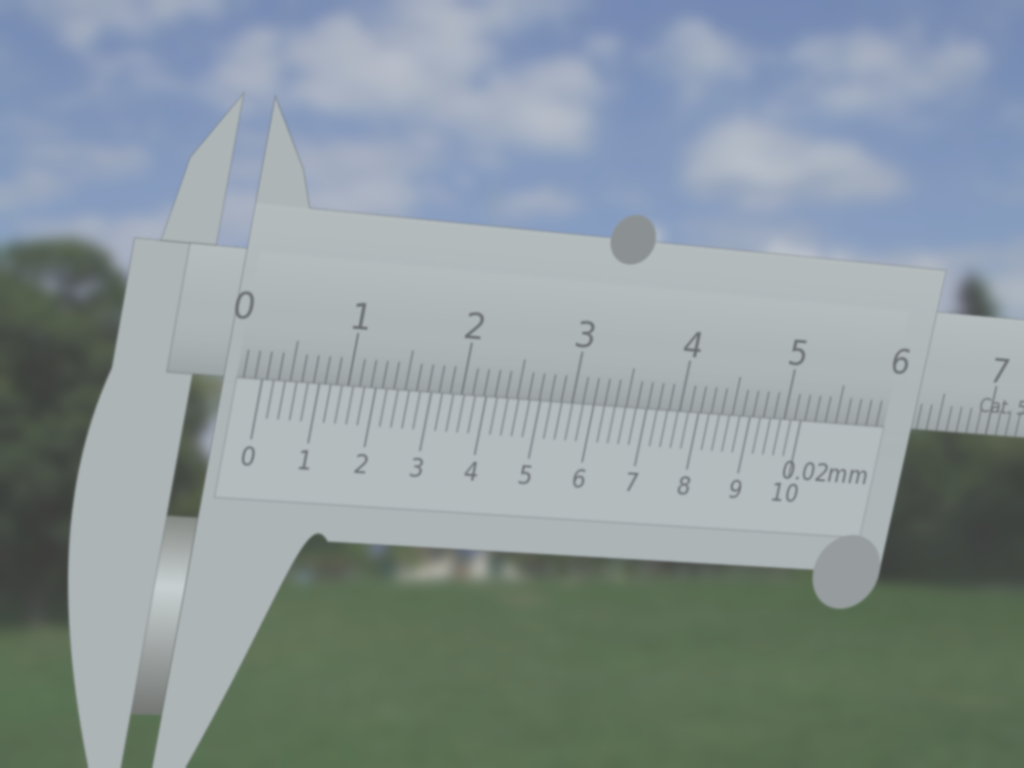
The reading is 2.6 mm
